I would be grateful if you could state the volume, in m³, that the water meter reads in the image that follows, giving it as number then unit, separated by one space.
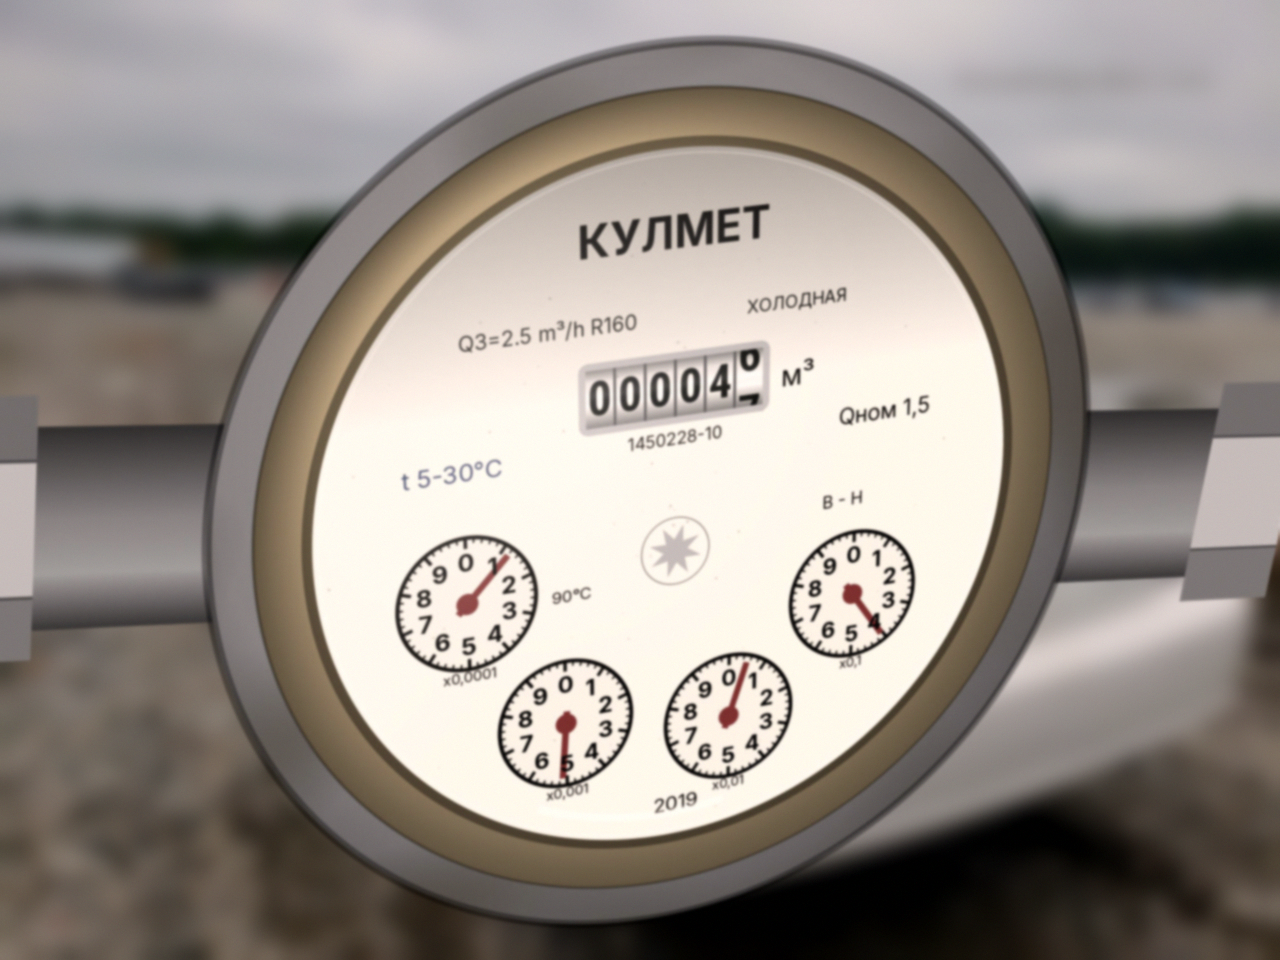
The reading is 46.4051 m³
